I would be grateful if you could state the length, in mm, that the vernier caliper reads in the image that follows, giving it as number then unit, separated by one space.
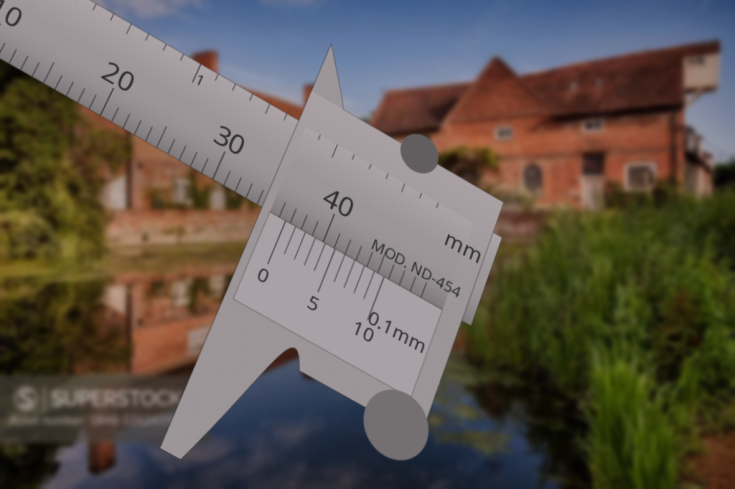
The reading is 36.6 mm
